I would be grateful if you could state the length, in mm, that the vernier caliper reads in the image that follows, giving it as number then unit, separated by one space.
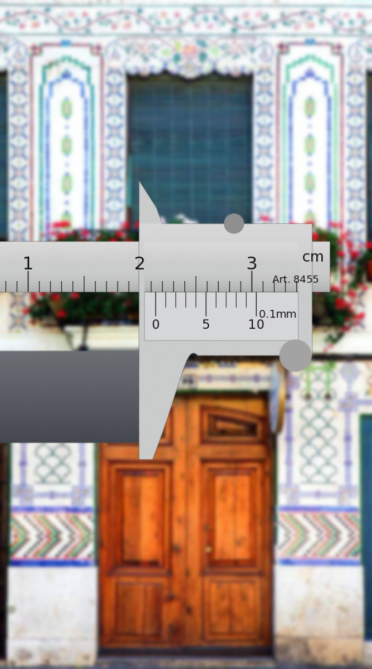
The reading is 21.4 mm
